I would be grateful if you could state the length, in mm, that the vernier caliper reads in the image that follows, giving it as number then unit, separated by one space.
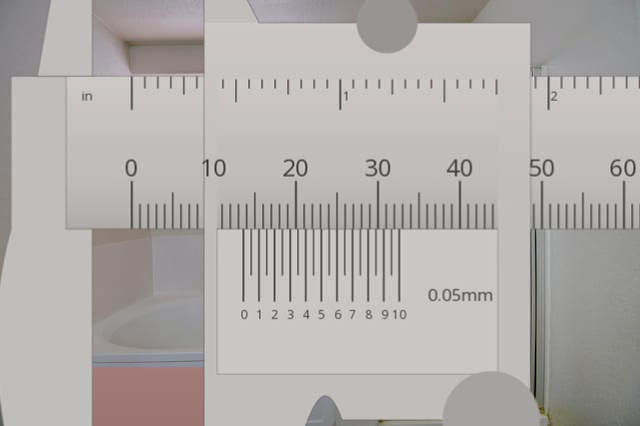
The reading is 13.6 mm
